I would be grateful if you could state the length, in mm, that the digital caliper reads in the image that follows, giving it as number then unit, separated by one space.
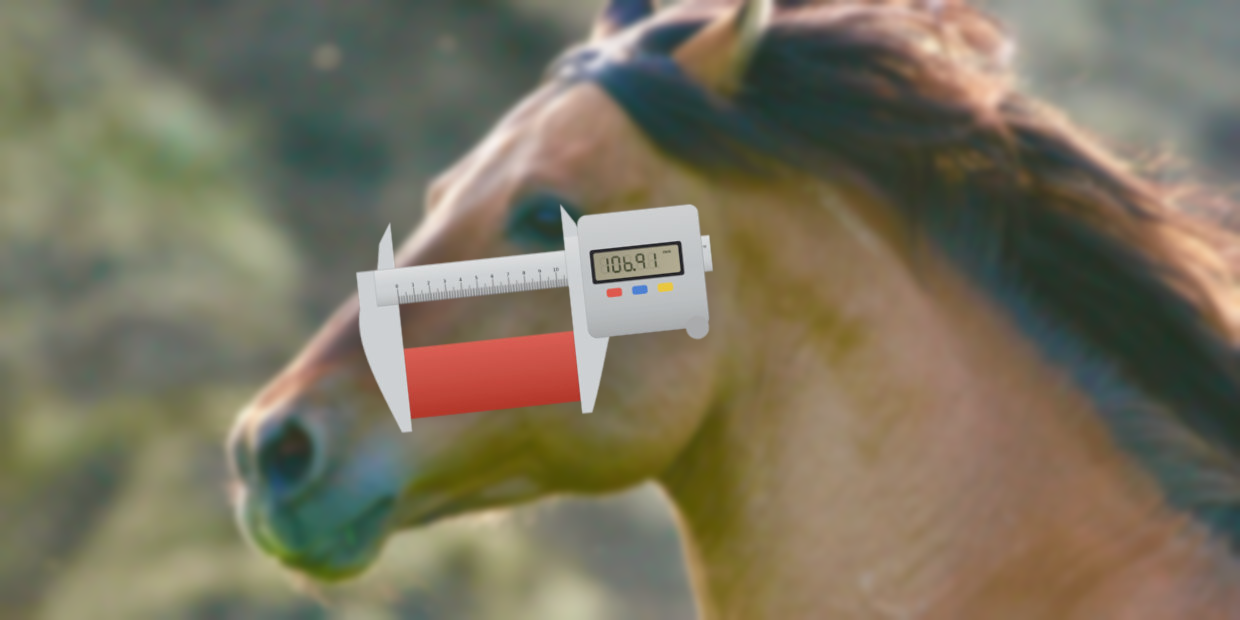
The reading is 106.91 mm
